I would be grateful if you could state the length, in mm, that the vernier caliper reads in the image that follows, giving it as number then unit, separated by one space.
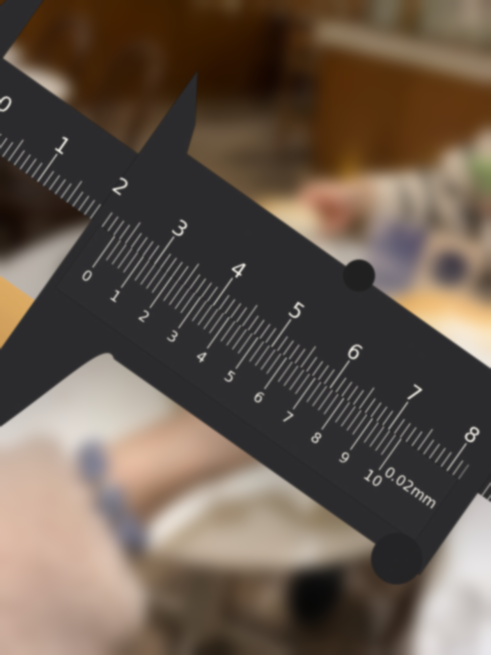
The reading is 23.2 mm
